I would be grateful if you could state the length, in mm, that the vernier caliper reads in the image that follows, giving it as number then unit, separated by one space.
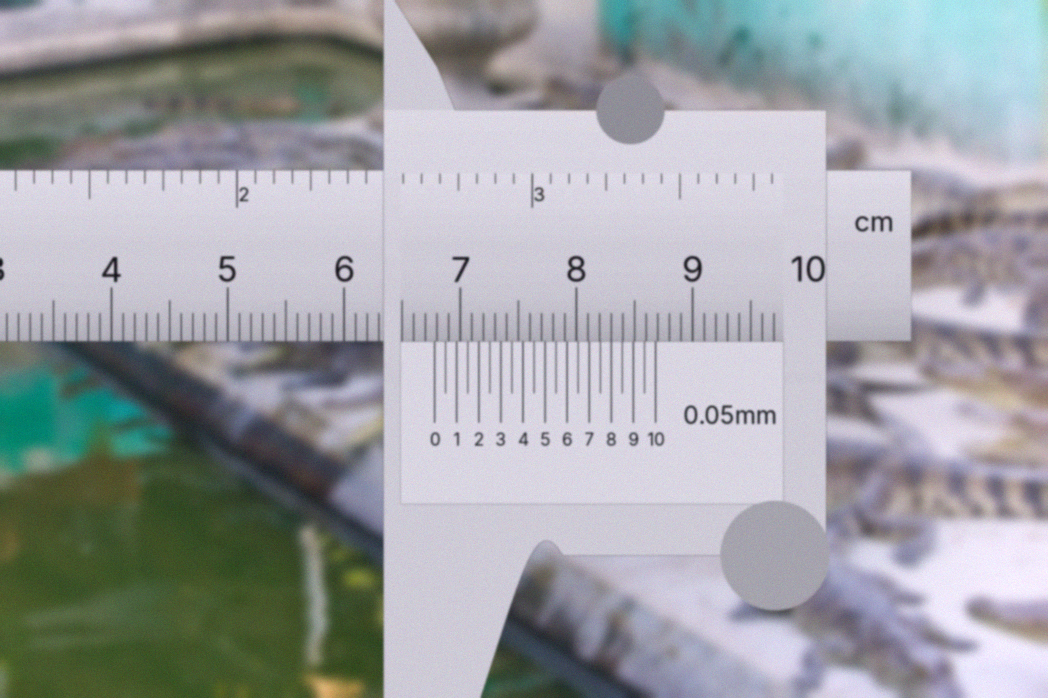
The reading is 67.8 mm
